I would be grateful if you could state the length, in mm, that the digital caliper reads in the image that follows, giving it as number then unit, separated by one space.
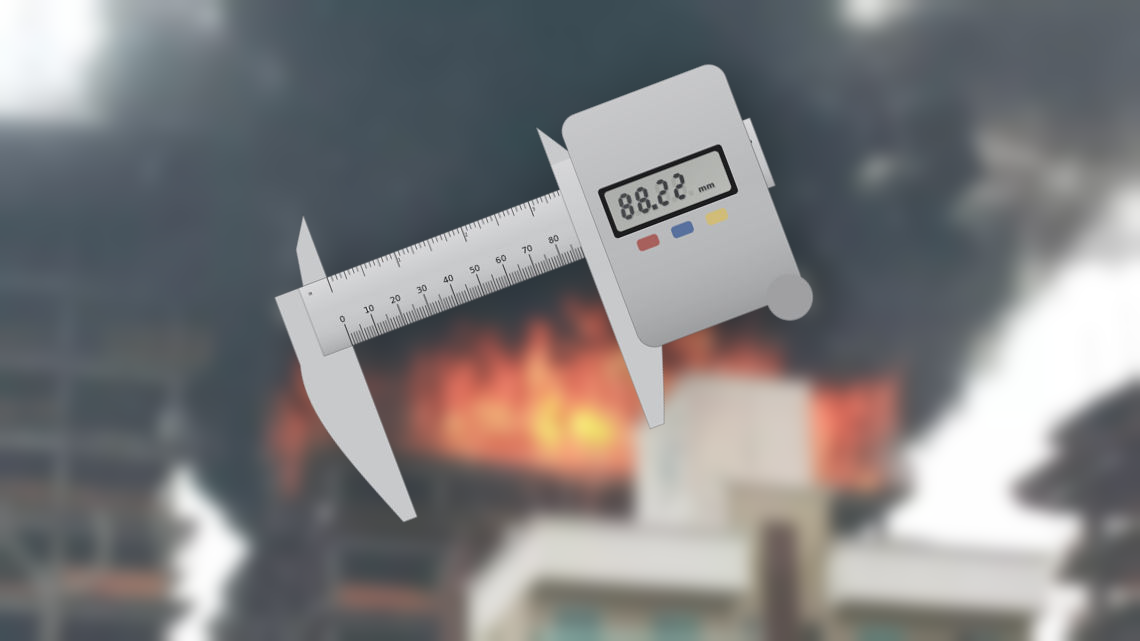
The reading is 88.22 mm
